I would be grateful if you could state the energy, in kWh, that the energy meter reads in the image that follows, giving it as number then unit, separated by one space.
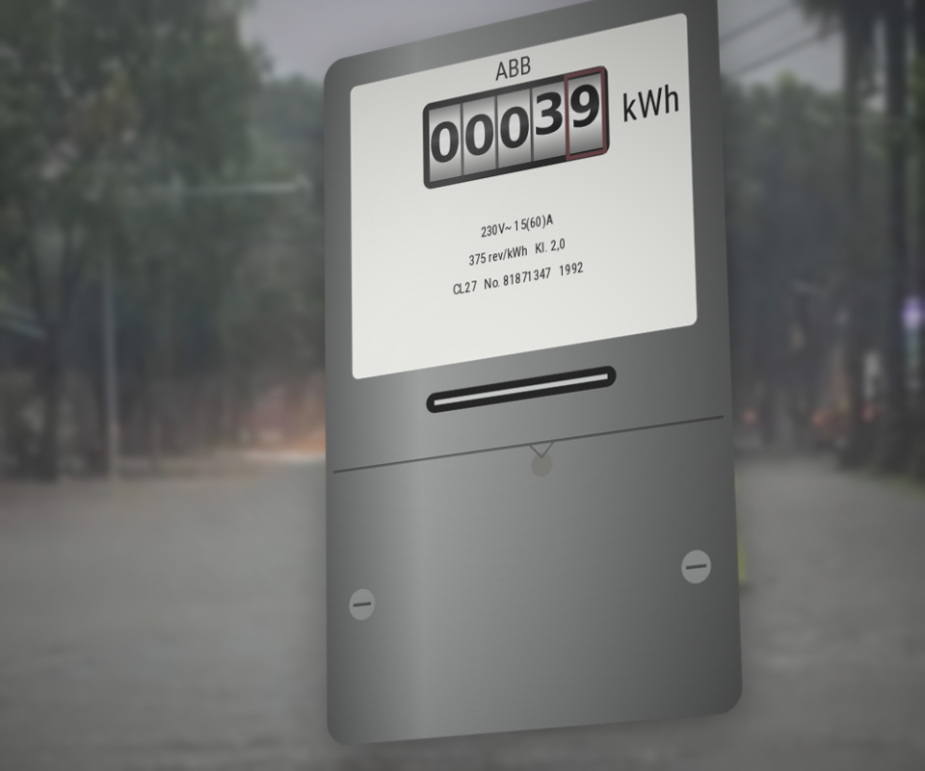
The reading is 3.9 kWh
